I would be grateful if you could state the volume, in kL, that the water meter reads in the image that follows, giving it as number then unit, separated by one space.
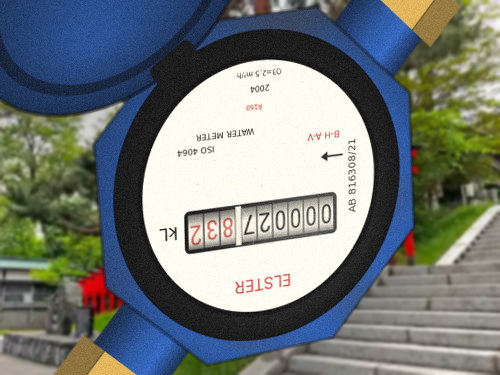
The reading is 27.832 kL
